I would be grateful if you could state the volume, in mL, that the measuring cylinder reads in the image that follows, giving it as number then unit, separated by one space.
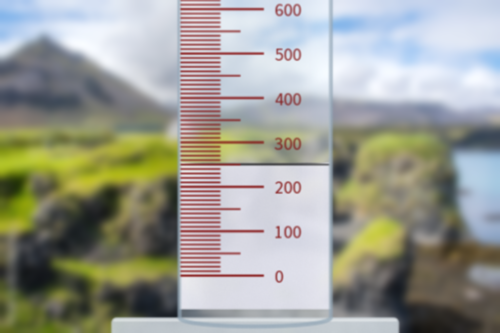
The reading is 250 mL
